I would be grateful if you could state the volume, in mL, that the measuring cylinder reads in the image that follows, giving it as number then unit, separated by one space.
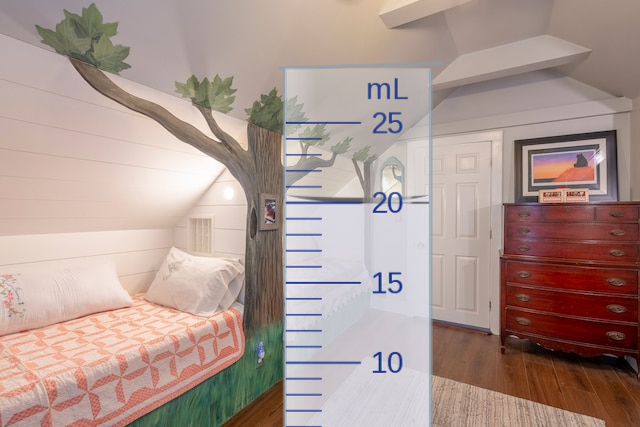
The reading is 20 mL
